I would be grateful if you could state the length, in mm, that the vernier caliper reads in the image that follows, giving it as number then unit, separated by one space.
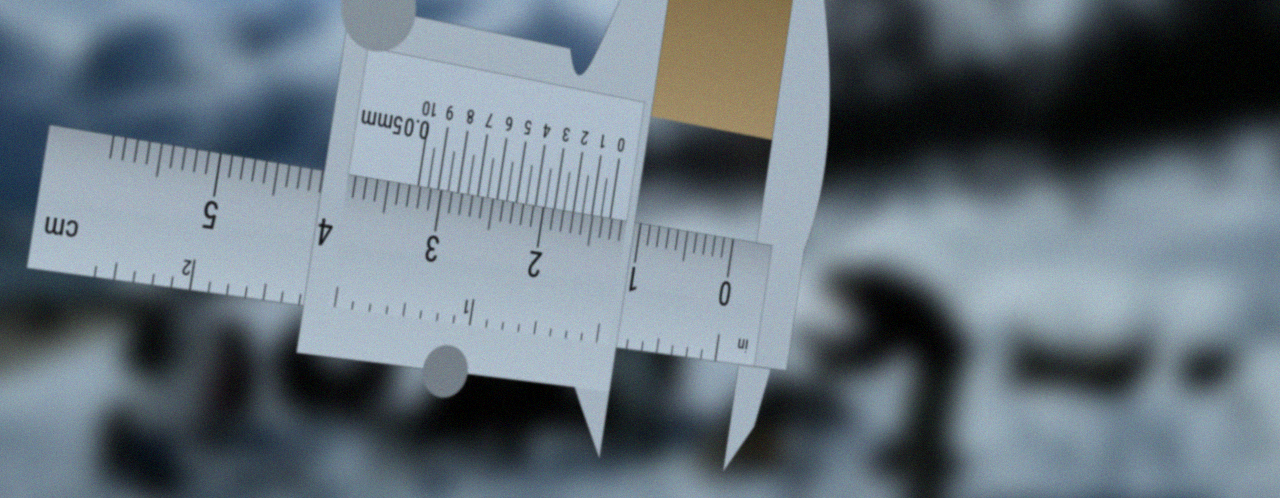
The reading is 13.2 mm
